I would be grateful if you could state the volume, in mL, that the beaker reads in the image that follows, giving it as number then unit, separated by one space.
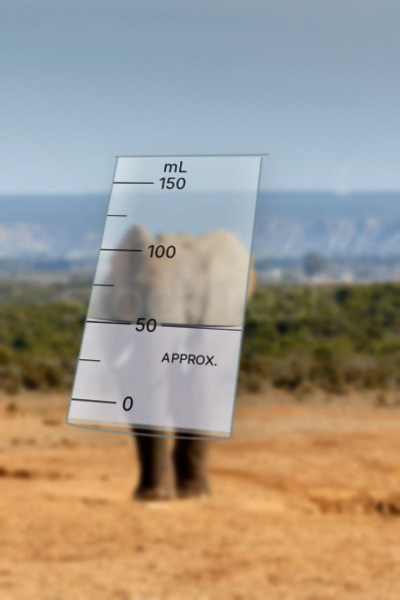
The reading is 50 mL
